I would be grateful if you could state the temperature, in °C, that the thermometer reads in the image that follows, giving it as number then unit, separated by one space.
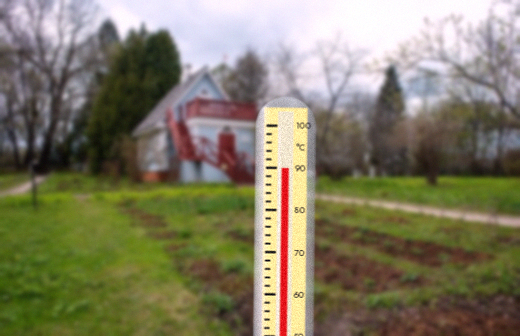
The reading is 90 °C
